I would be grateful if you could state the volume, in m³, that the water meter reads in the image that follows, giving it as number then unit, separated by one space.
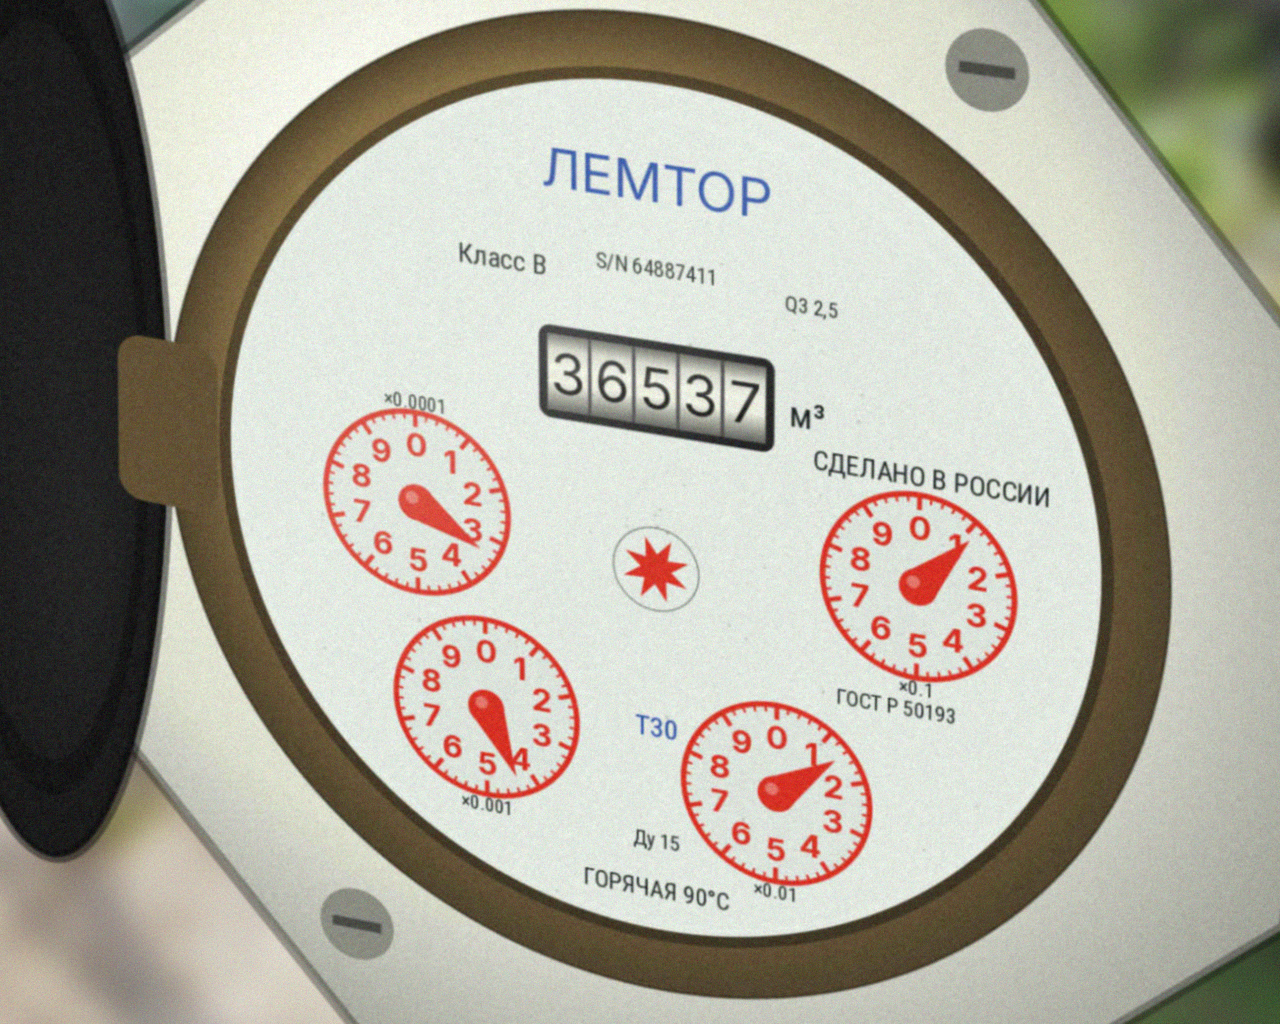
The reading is 36537.1143 m³
